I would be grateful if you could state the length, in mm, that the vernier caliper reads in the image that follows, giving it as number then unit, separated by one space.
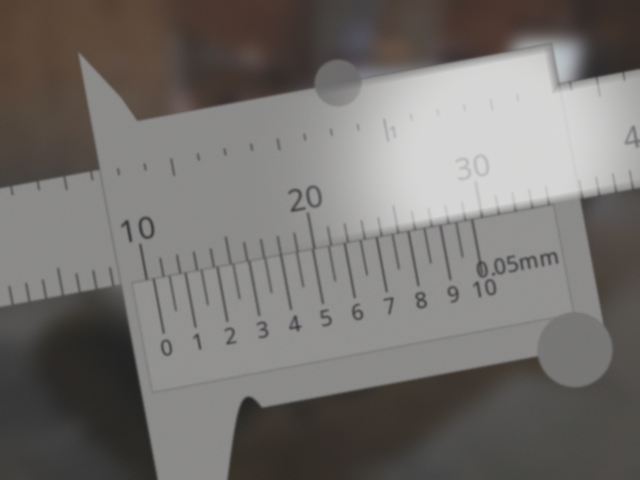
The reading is 10.4 mm
